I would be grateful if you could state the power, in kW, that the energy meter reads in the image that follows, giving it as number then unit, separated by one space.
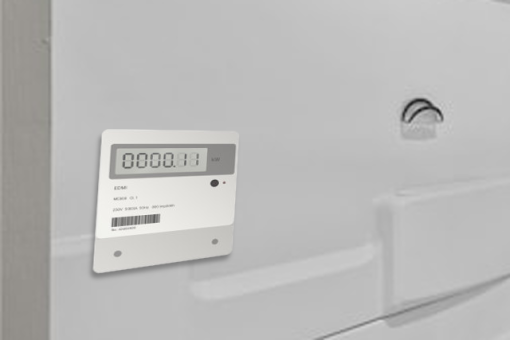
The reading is 0.11 kW
